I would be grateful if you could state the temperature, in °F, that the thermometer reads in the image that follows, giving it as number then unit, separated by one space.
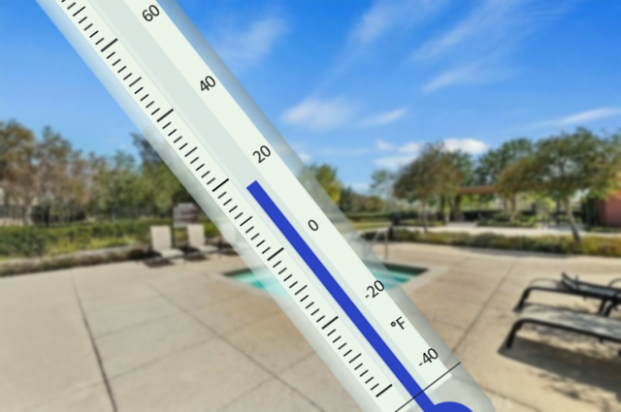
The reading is 16 °F
